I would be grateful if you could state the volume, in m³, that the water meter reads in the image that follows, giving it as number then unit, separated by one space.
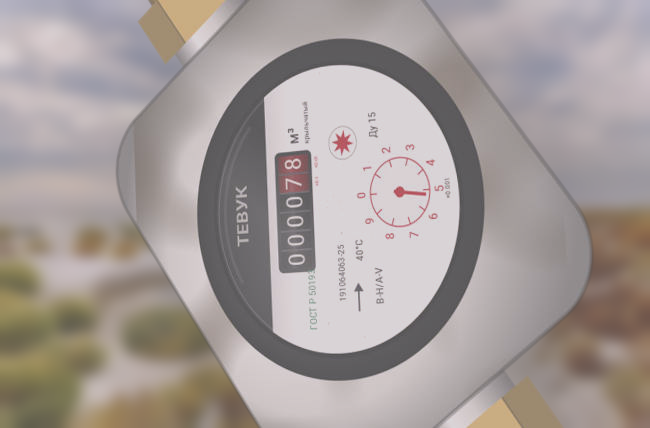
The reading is 0.785 m³
